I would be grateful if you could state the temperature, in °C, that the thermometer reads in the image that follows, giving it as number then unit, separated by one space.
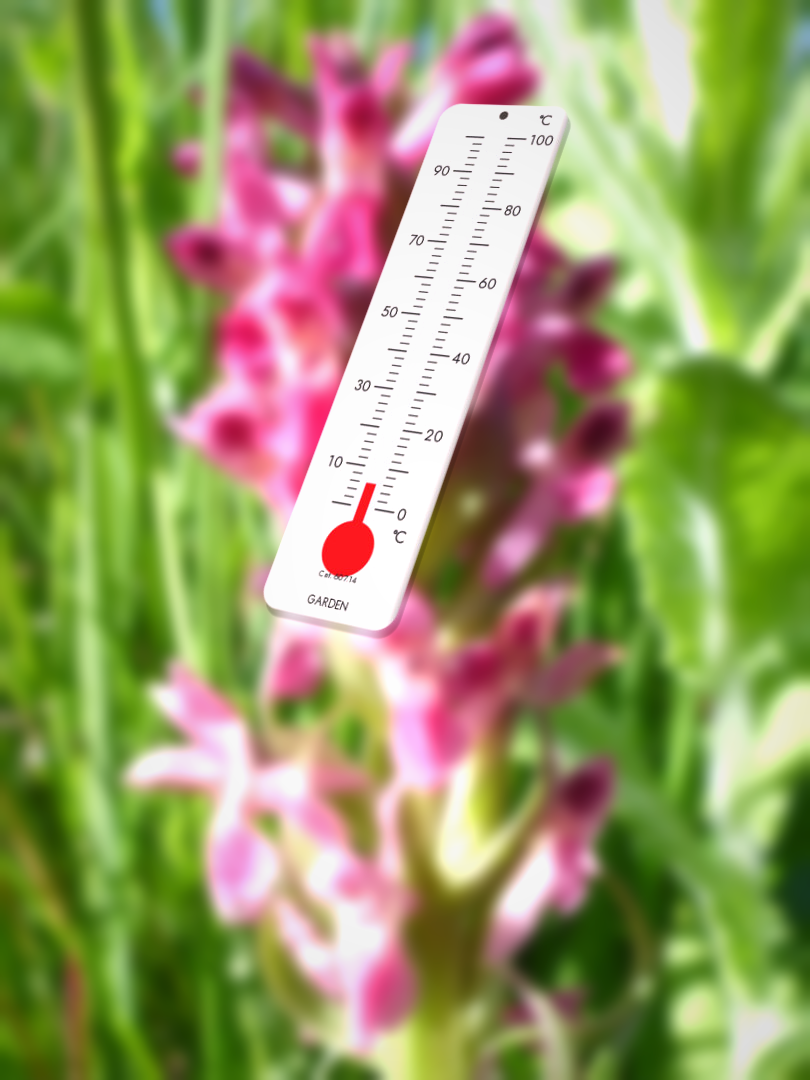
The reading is 6 °C
